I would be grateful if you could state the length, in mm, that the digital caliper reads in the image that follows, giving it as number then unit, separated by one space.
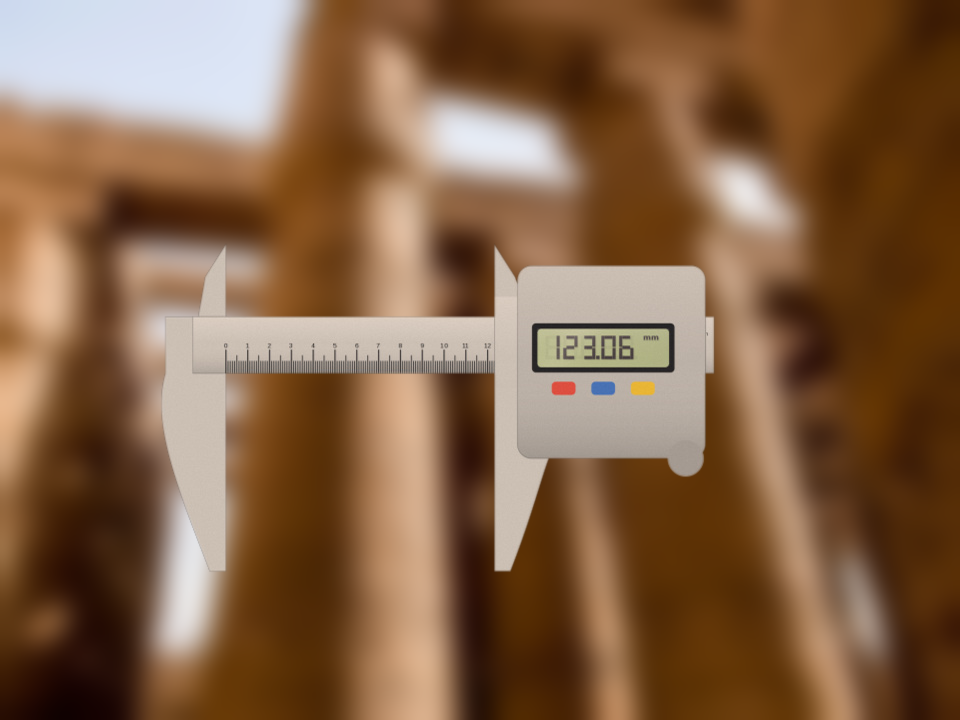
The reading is 123.06 mm
